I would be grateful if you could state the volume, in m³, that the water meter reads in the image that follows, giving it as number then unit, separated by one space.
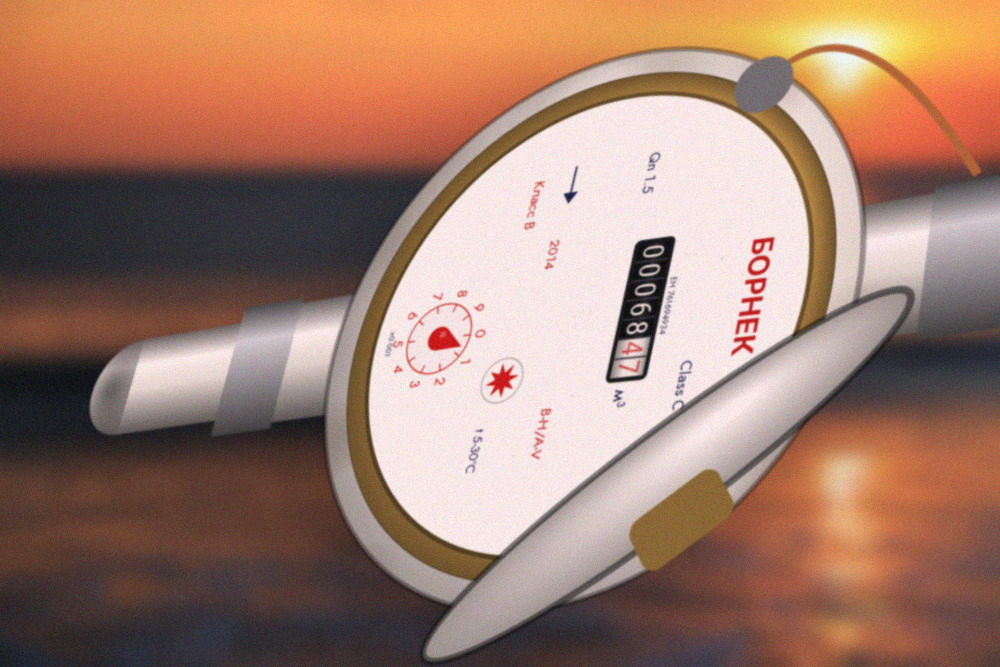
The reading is 68.470 m³
